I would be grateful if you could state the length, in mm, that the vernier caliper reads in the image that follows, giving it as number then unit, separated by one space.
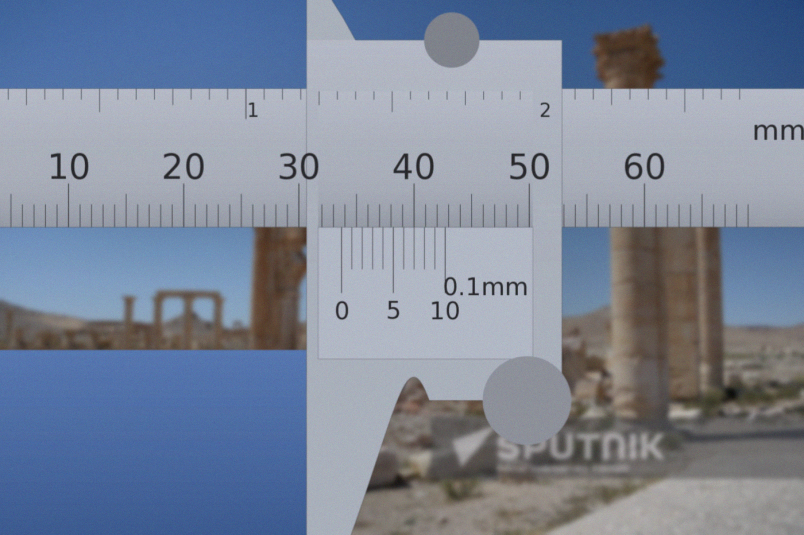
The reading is 33.7 mm
